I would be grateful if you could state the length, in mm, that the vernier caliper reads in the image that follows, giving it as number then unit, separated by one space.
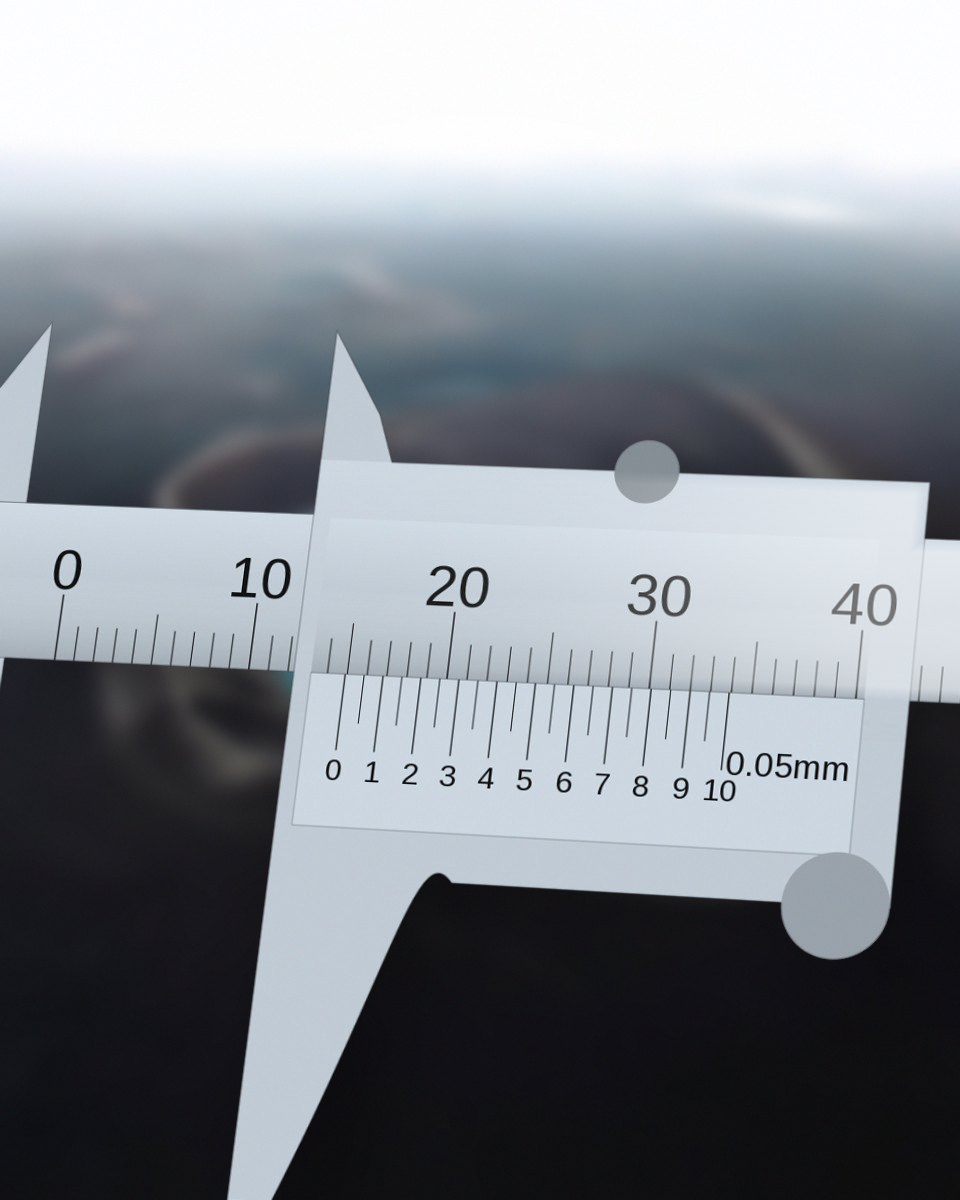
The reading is 14.9 mm
